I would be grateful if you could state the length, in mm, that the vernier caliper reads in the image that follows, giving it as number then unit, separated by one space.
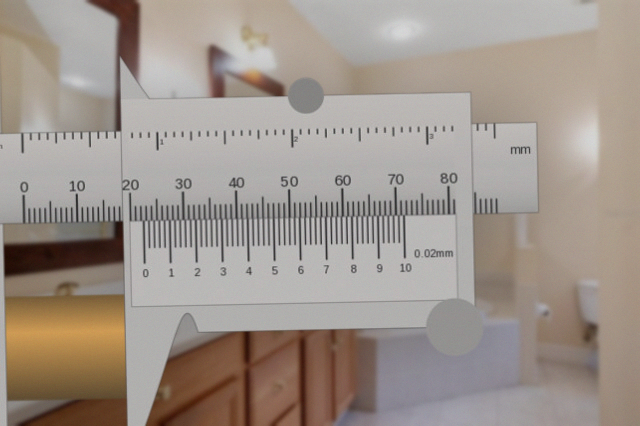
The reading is 22.5 mm
